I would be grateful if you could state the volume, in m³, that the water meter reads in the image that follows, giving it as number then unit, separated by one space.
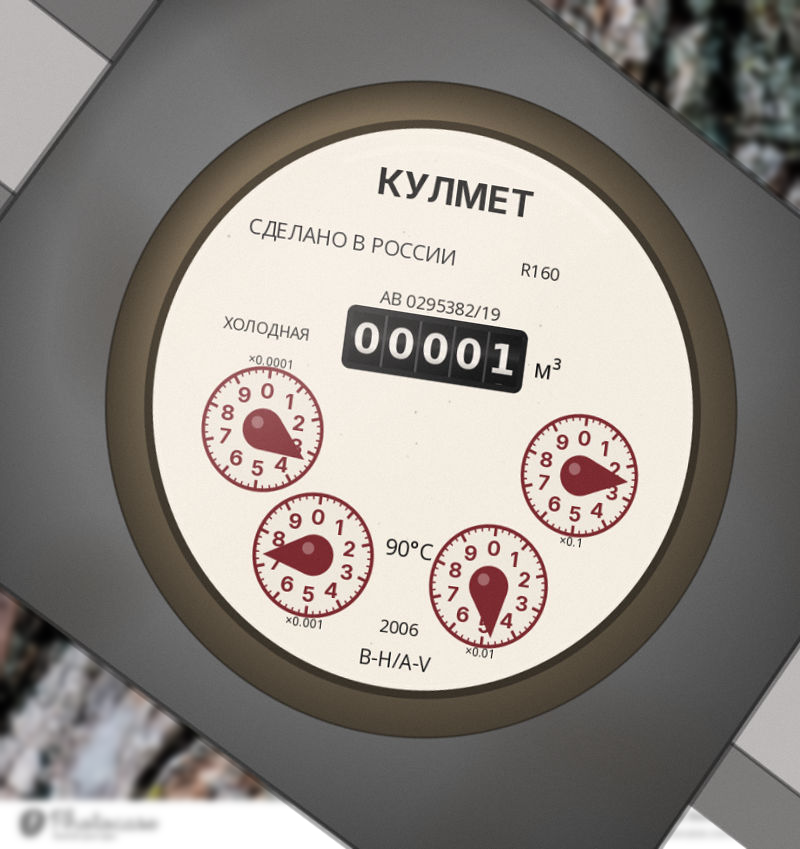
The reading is 1.2473 m³
